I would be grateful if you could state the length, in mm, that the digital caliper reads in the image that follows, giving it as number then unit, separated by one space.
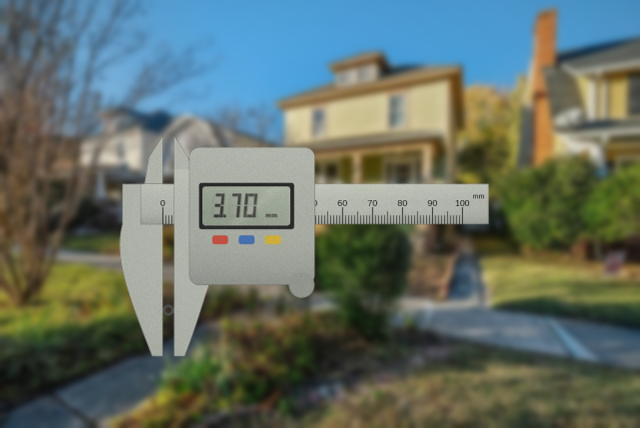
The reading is 3.70 mm
